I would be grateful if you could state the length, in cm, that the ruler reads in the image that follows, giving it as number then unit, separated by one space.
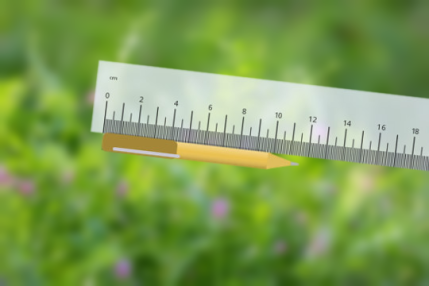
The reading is 11.5 cm
